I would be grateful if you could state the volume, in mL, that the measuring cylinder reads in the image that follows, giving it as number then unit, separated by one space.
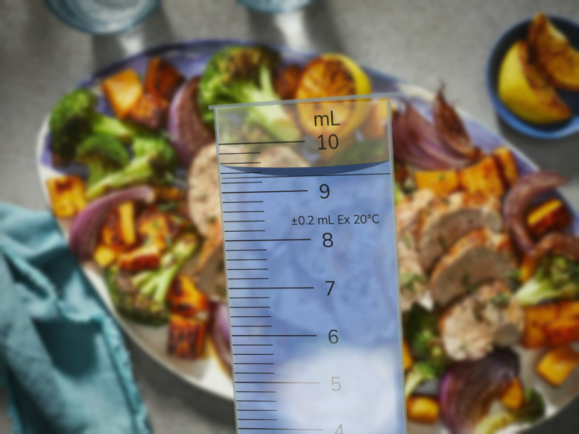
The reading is 9.3 mL
